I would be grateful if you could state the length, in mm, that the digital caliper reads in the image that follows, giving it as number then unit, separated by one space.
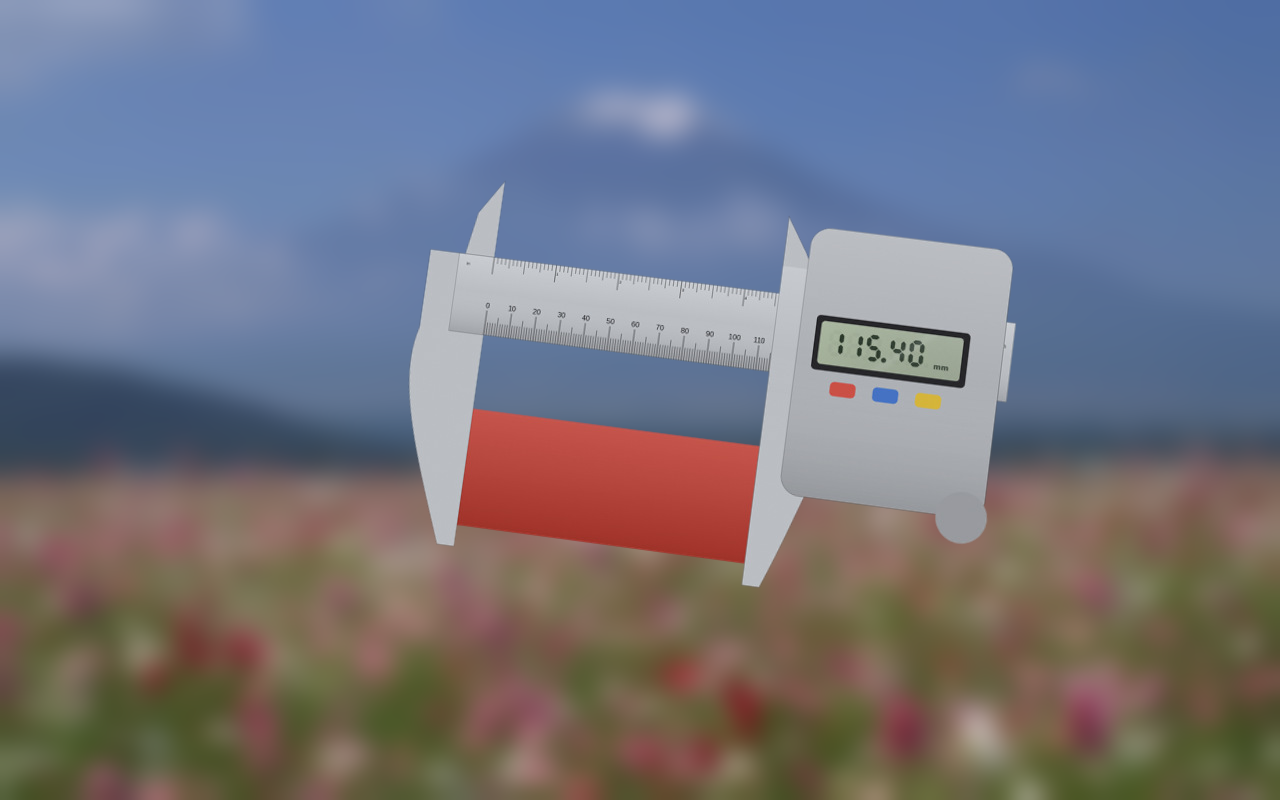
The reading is 115.40 mm
